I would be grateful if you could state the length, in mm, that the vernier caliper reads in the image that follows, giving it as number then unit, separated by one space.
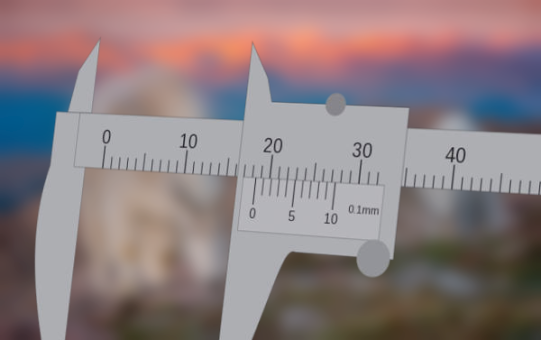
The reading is 18.4 mm
